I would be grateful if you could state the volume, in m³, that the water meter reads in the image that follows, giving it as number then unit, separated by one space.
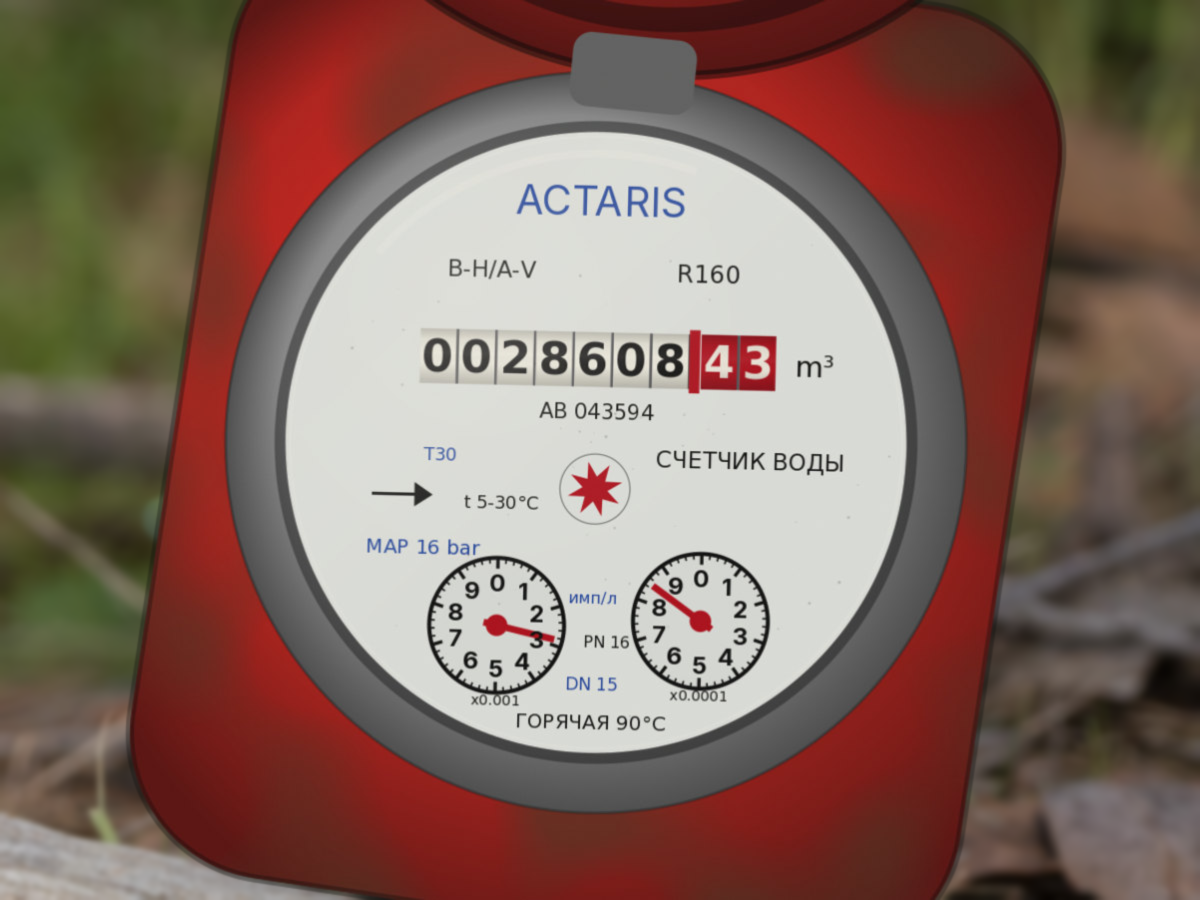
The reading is 28608.4328 m³
